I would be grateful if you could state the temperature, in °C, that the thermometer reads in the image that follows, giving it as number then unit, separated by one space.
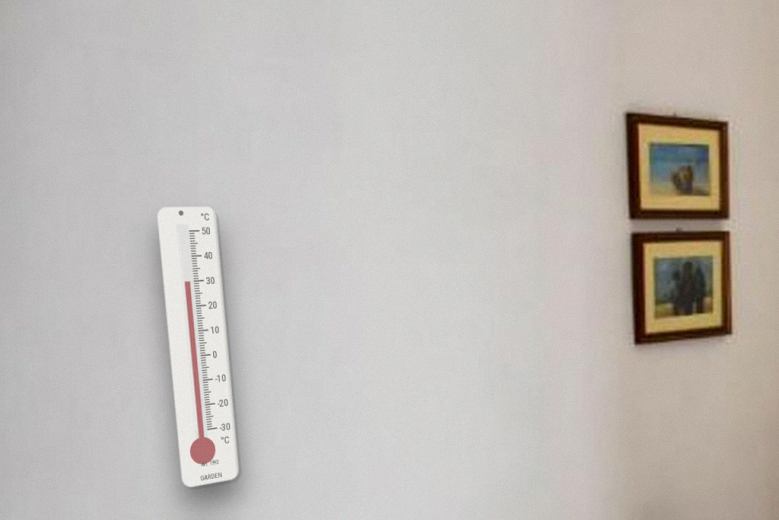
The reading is 30 °C
